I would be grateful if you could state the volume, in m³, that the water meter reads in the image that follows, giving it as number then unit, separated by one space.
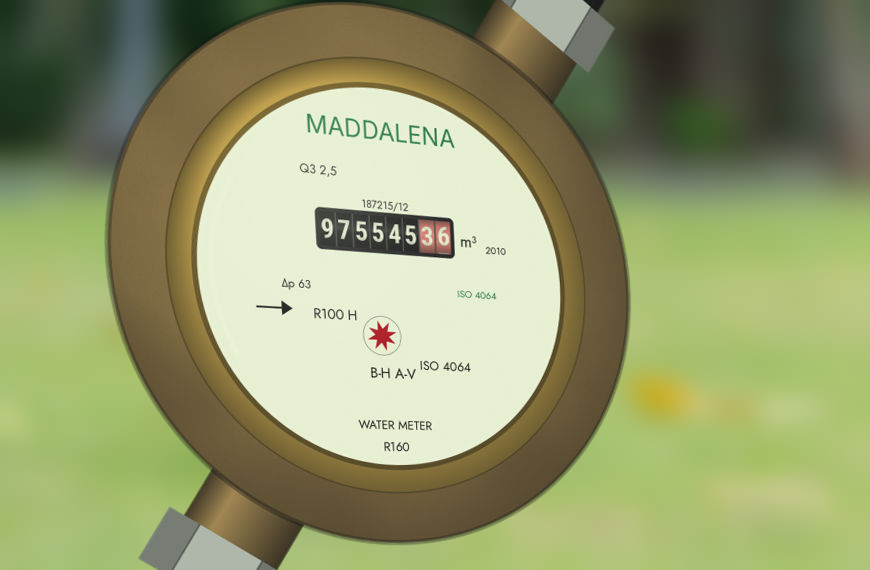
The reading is 975545.36 m³
